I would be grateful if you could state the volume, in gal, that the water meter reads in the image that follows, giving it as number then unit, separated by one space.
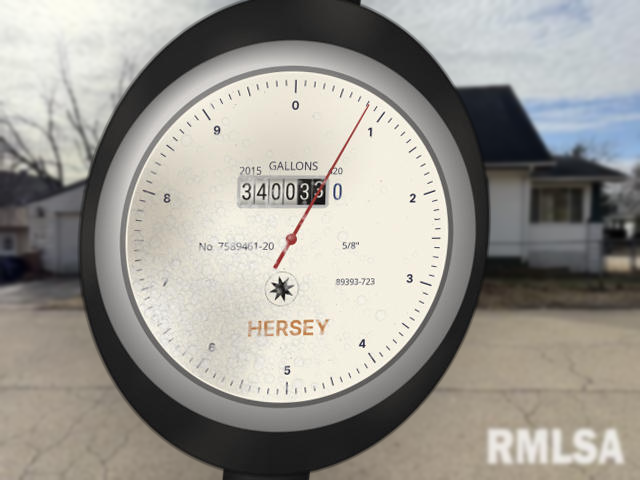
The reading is 3400330.8 gal
